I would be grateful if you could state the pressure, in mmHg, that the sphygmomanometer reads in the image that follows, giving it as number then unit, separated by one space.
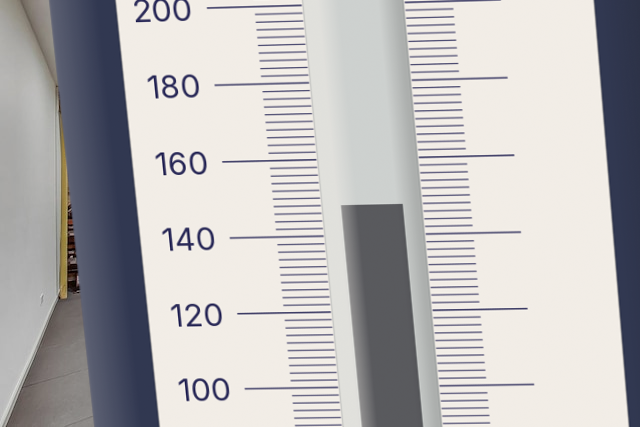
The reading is 148 mmHg
